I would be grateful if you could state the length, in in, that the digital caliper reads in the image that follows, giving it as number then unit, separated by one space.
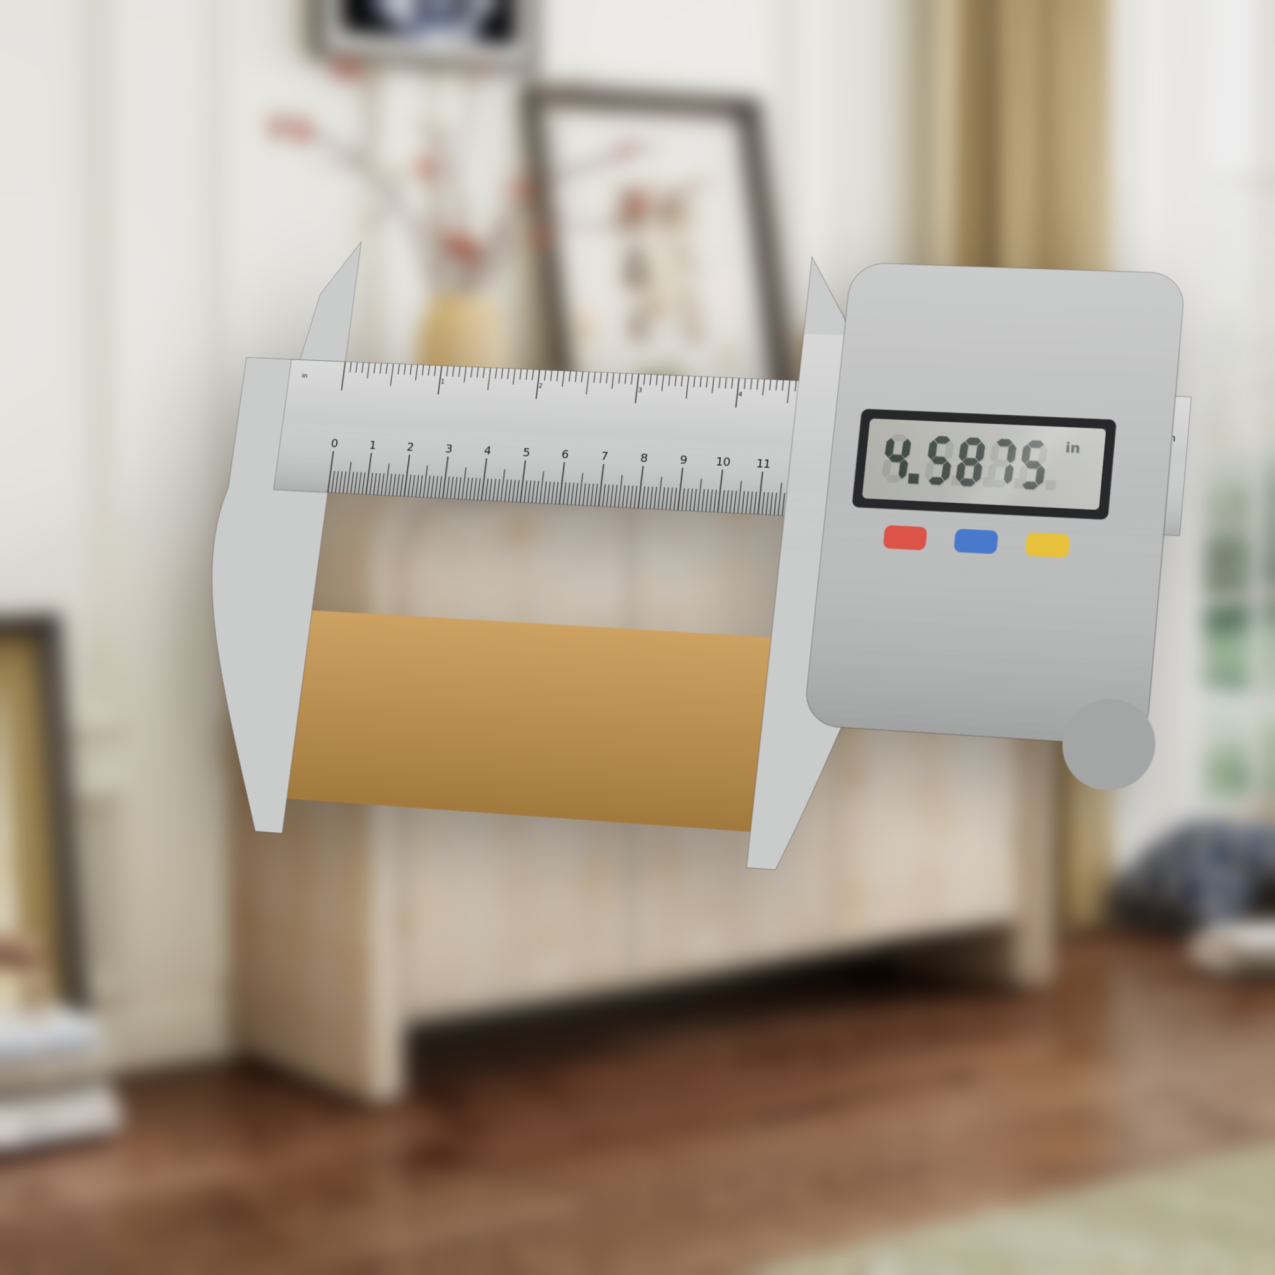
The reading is 4.5875 in
